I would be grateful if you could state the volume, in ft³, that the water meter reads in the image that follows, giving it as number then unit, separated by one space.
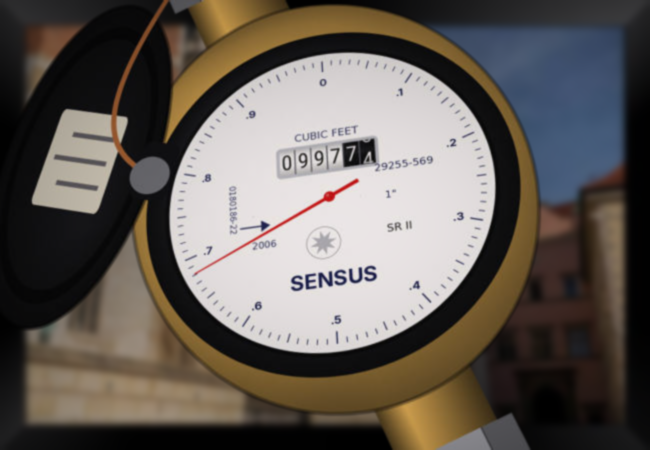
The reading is 99773.68 ft³
